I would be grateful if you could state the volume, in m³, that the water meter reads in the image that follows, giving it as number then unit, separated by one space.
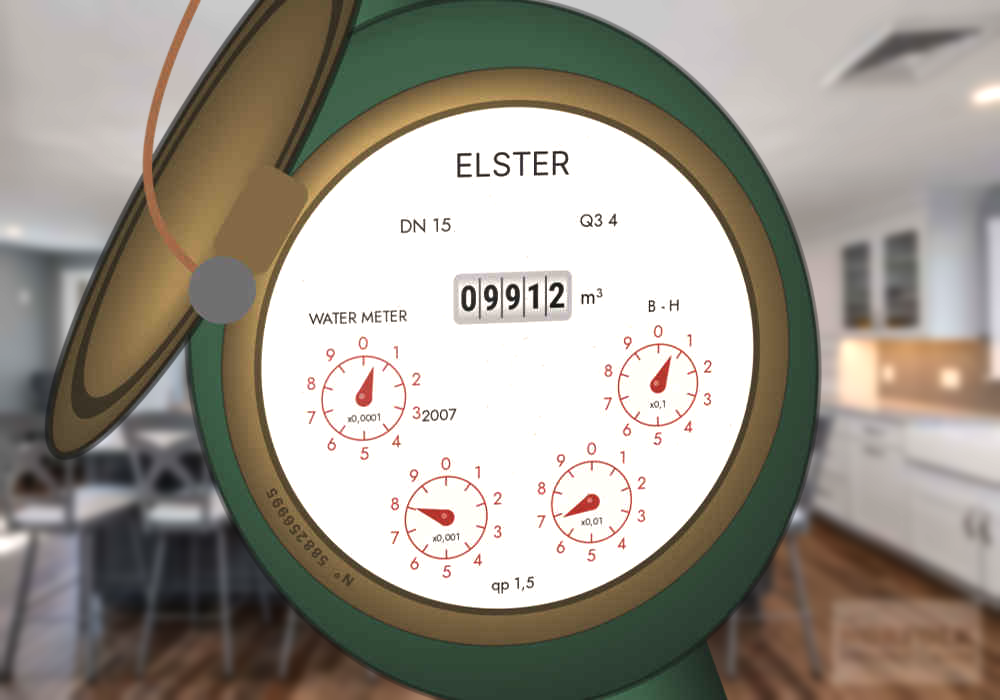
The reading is 9912.0680 m³
